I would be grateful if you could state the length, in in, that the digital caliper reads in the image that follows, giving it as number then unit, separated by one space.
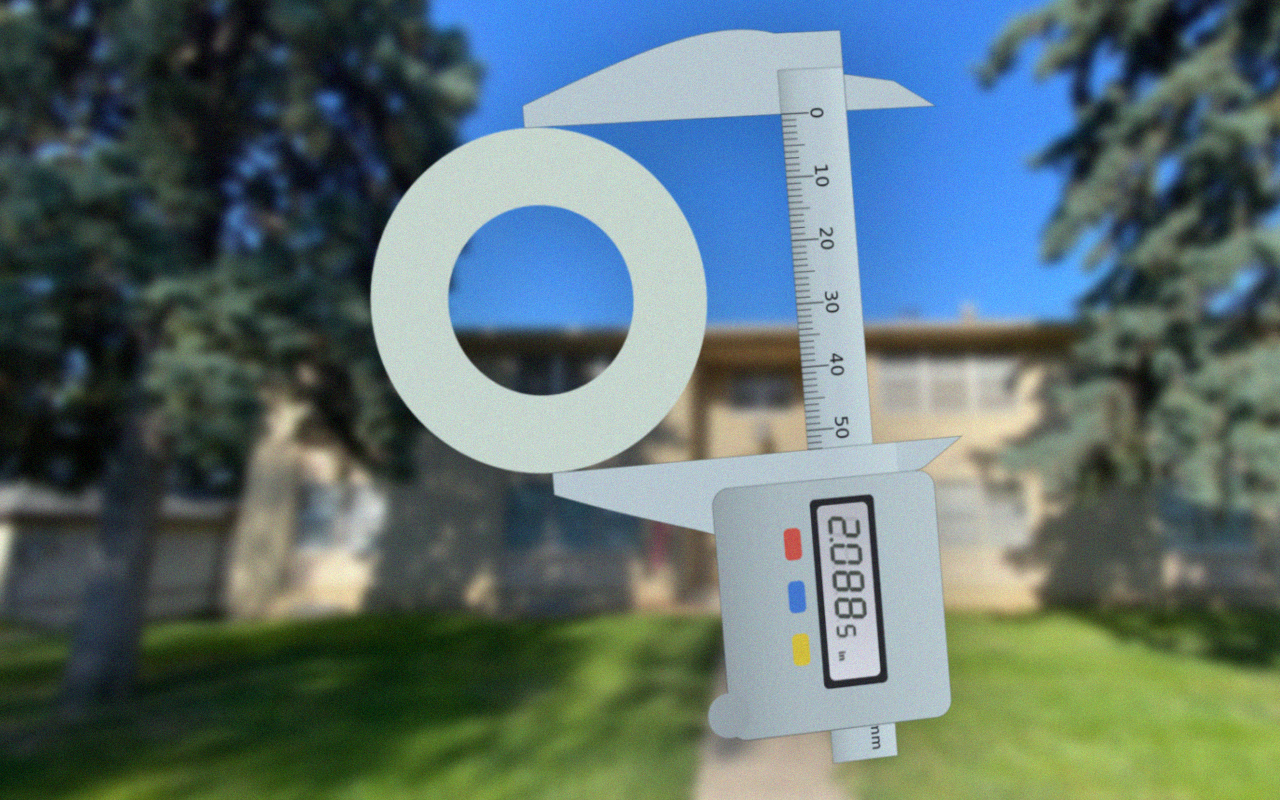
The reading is 2.0885 in
